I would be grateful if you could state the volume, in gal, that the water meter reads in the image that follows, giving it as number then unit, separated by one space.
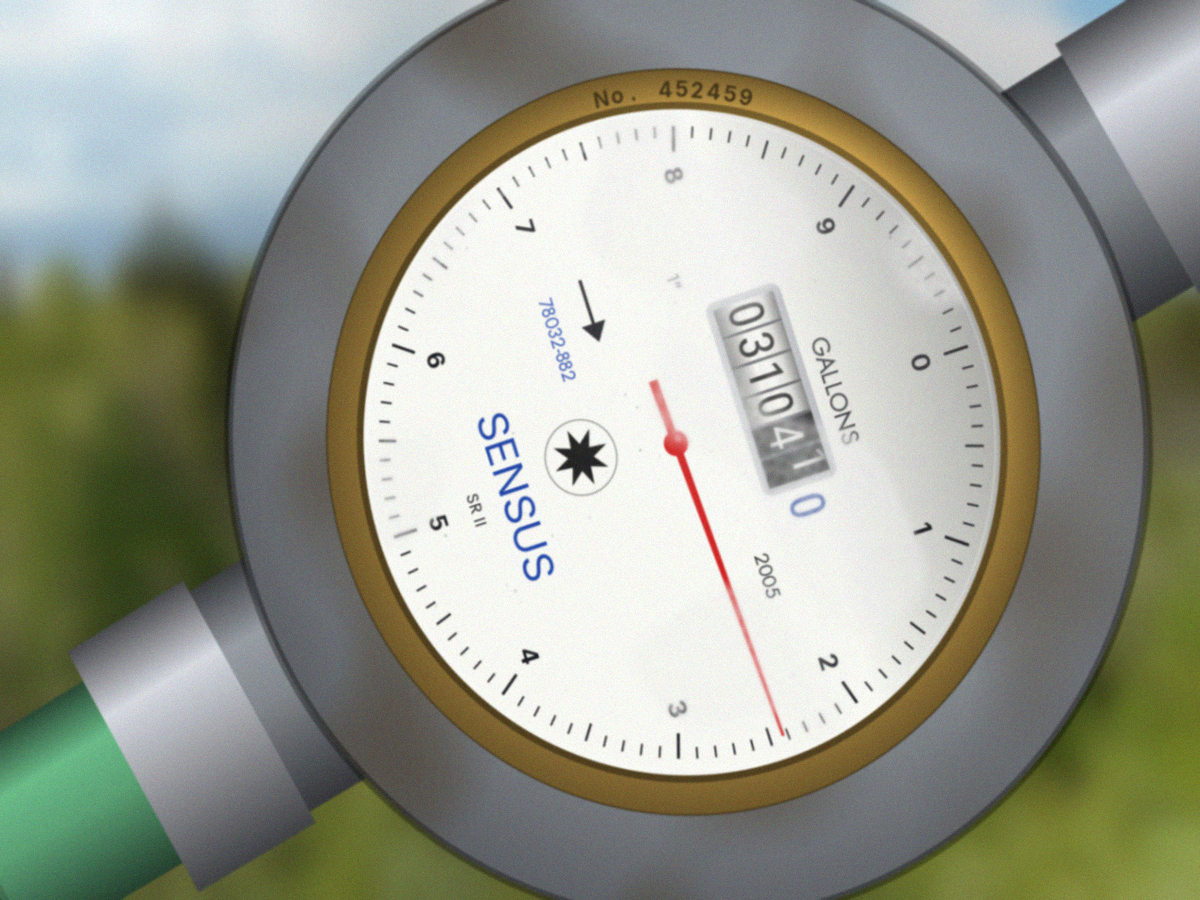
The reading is 310412.4 gal
